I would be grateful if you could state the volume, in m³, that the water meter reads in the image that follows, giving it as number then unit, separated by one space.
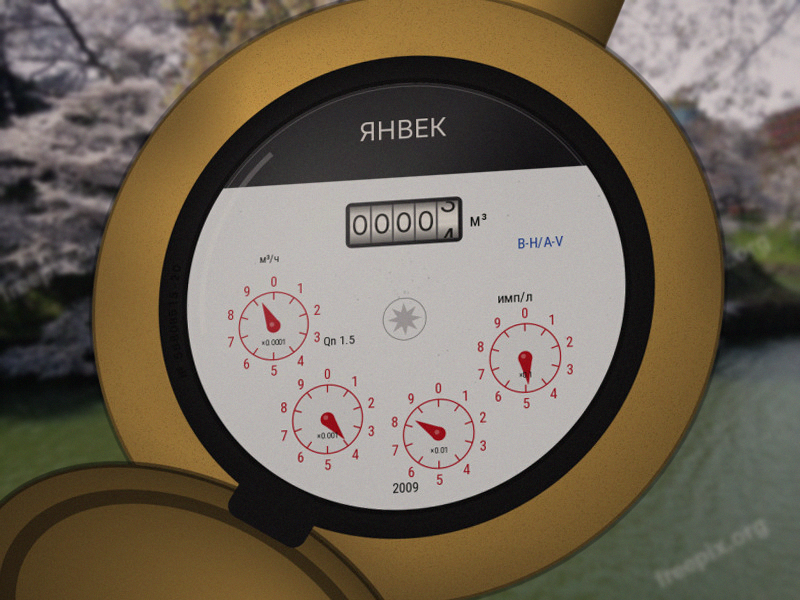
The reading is 3.4839 m³
